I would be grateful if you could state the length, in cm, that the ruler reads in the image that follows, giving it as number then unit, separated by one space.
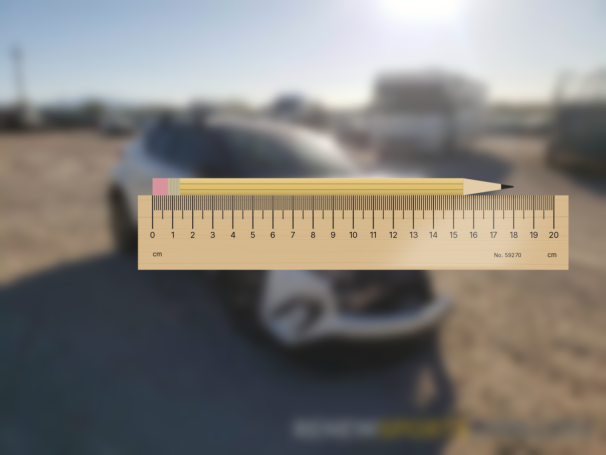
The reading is 18 cm
